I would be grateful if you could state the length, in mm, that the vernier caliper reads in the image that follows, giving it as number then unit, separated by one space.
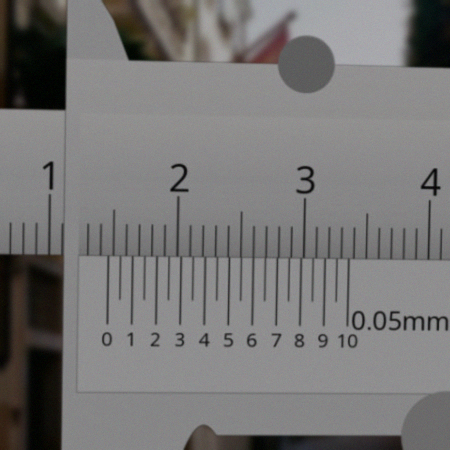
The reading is 14.6 mm
